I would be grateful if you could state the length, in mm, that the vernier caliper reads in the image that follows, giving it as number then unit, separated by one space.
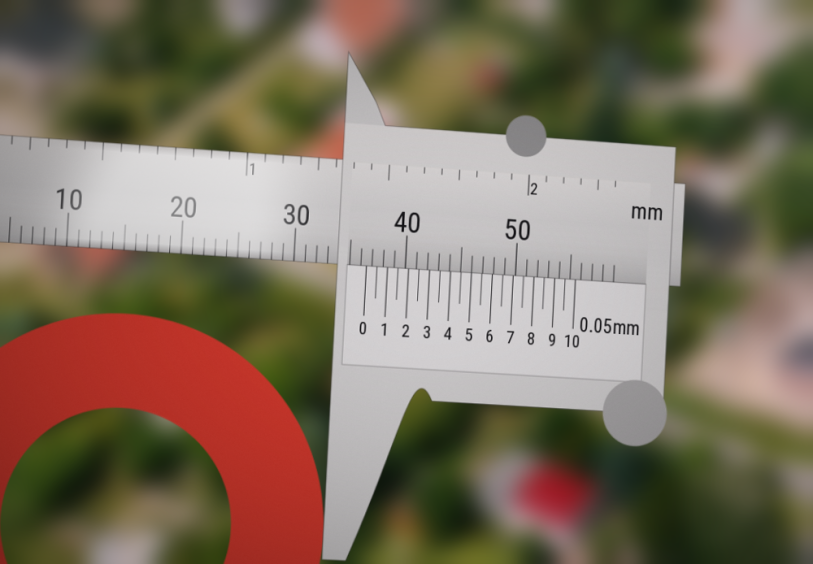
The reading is 36.5 mm
